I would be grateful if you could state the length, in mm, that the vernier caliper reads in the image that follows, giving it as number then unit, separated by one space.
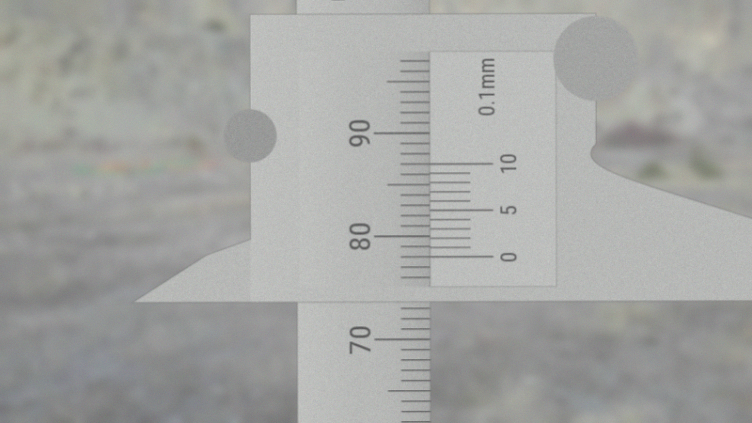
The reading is 78.0 mm
